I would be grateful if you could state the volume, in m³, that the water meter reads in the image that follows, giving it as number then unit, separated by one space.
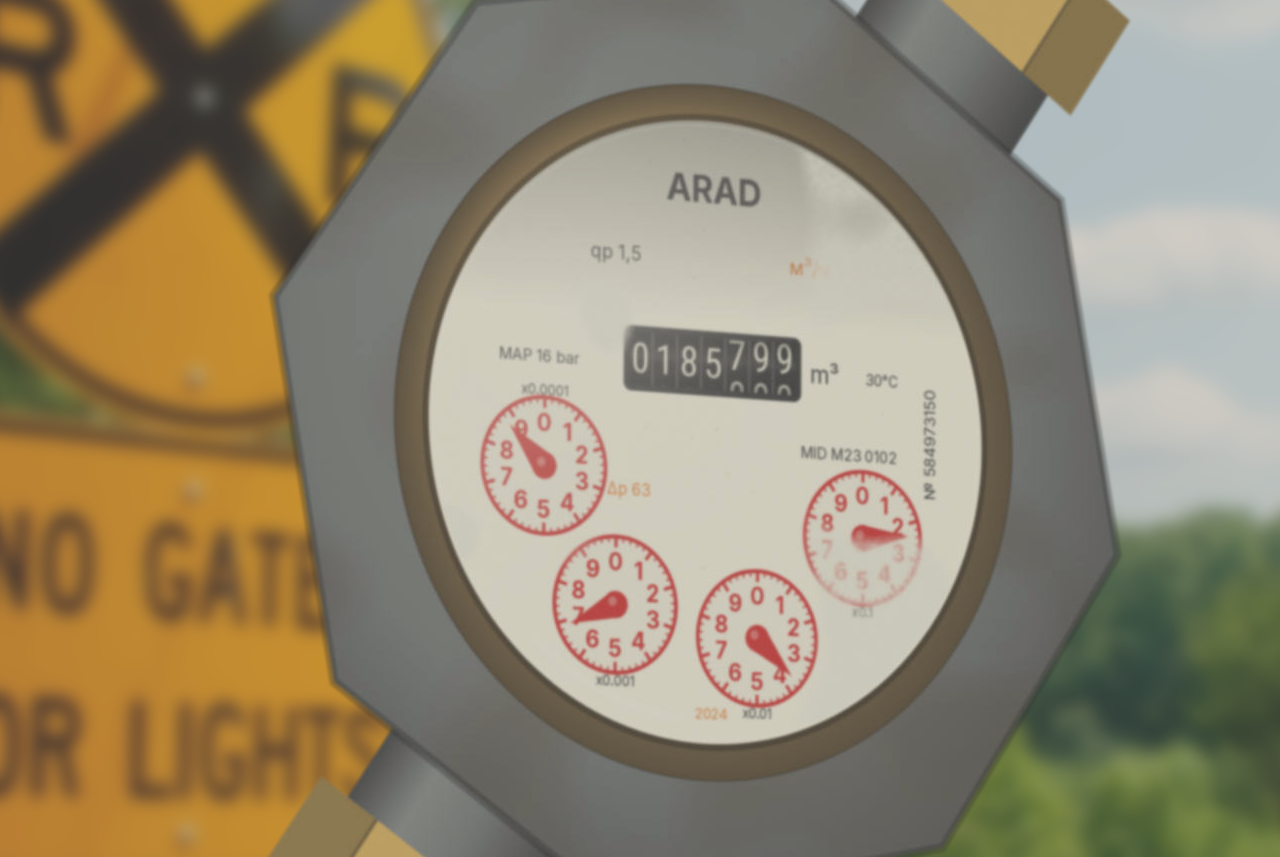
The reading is 185799.2368 m³
